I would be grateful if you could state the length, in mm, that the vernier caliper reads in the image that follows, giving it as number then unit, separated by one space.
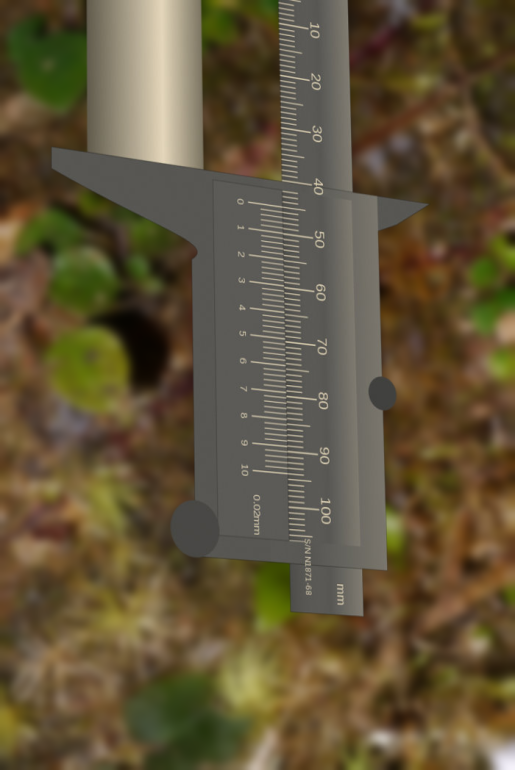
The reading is 45.0 mm
